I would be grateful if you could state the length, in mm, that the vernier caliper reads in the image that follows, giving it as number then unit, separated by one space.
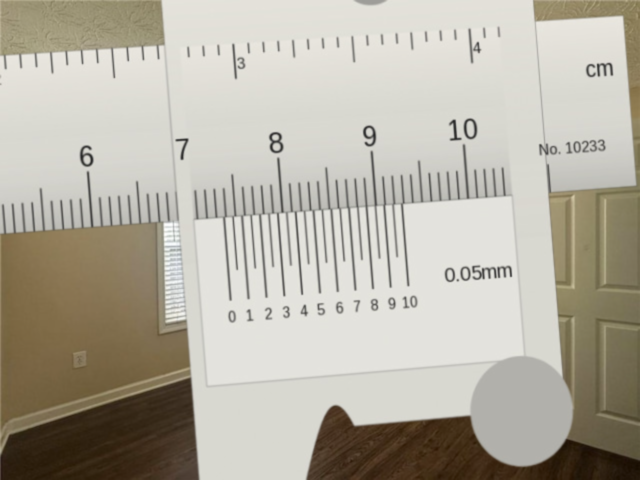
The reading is 73.8 mm
